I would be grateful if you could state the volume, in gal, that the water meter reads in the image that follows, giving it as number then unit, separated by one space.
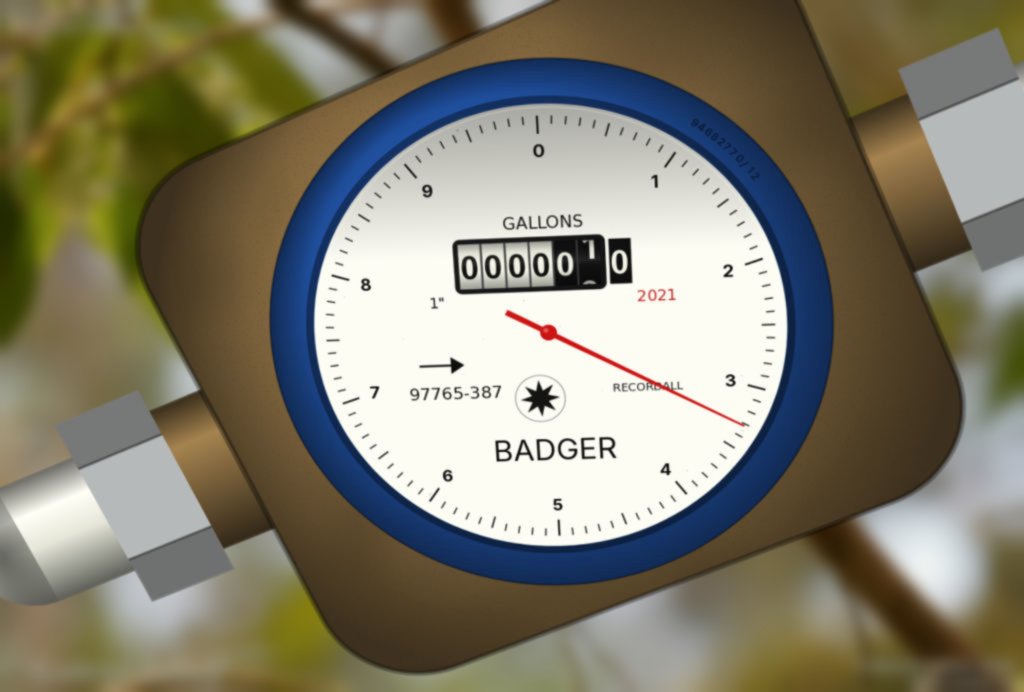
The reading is 13.3 gal
